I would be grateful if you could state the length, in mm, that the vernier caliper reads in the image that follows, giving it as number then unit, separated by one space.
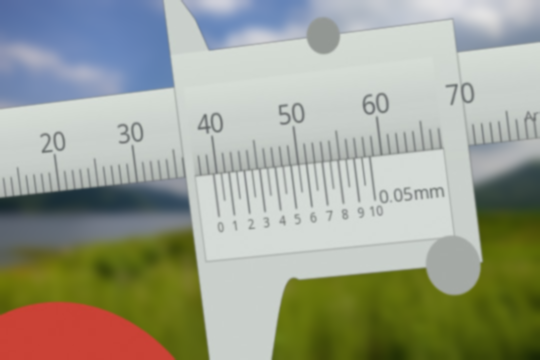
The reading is 39.6 mm
